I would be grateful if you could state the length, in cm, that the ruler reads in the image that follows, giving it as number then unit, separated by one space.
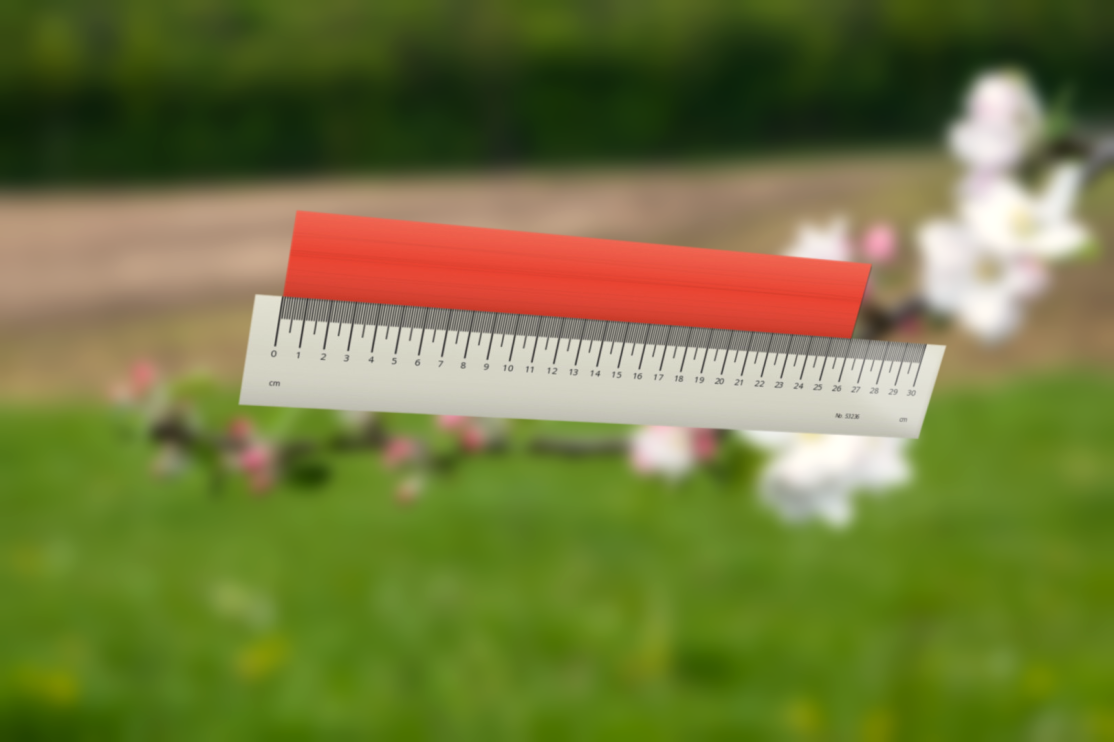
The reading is 26 cm
